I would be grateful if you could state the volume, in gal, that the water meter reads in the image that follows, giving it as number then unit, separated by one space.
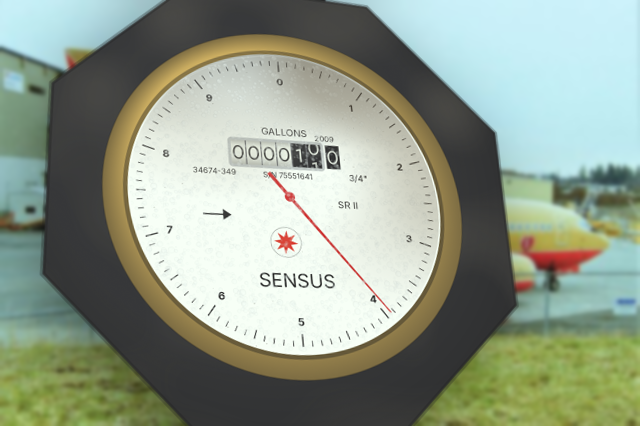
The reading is 103.9 gal
